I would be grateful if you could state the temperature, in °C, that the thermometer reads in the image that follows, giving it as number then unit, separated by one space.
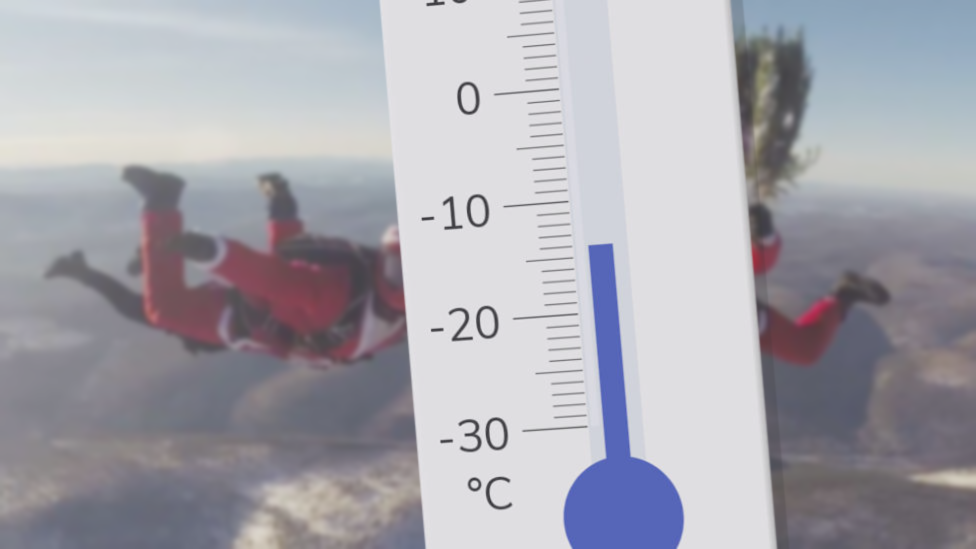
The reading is -14 °C
